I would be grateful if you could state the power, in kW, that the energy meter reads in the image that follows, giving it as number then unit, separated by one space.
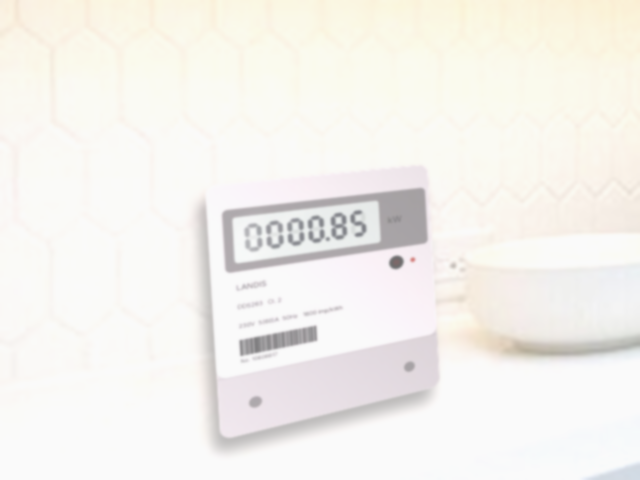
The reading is 0.85 kW
